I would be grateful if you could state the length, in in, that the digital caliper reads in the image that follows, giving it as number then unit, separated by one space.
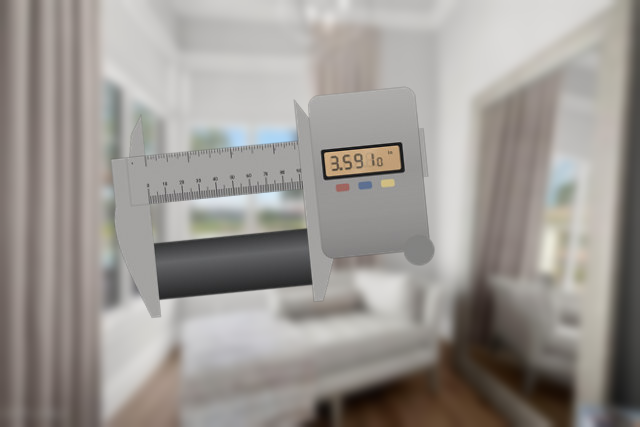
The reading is 3.5910 in
